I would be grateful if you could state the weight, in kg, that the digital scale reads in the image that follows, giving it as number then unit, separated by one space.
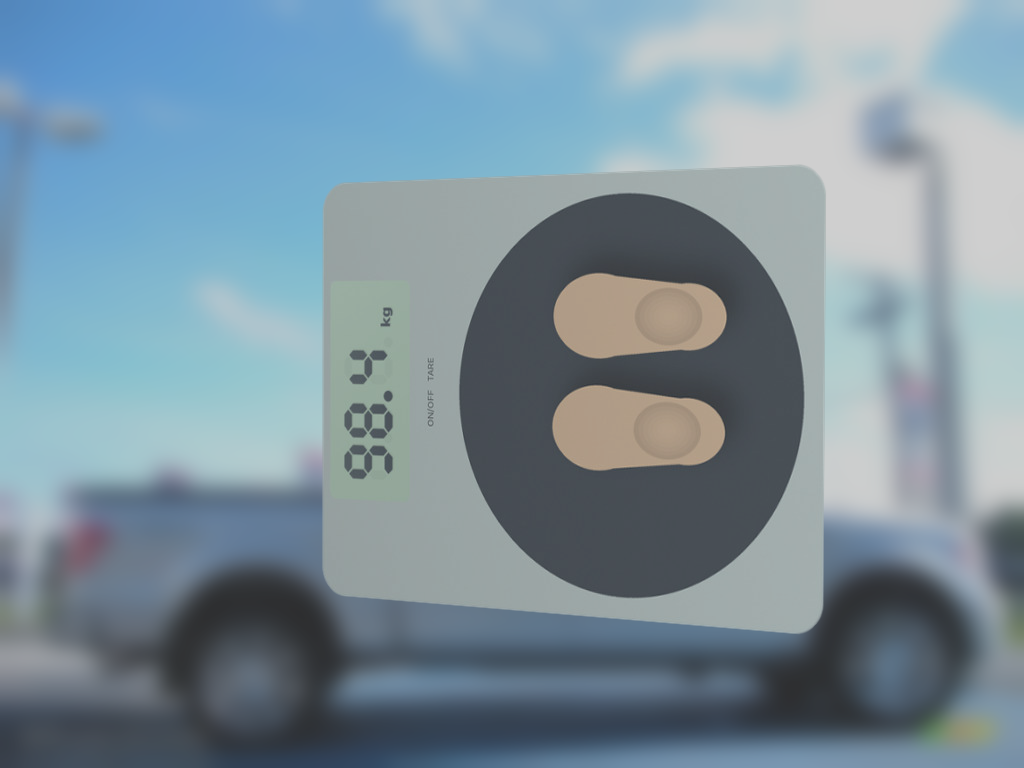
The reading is 98.4 kg
